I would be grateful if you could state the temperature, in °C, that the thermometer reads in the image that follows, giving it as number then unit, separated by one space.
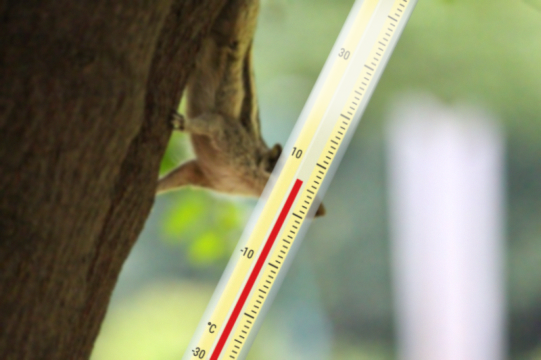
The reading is 6 °C
